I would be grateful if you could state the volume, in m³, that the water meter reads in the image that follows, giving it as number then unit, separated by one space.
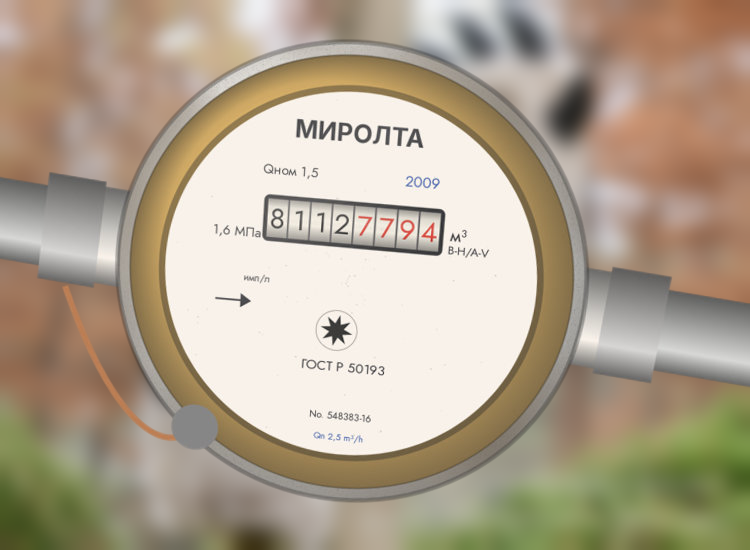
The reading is 8112.7794 m³
